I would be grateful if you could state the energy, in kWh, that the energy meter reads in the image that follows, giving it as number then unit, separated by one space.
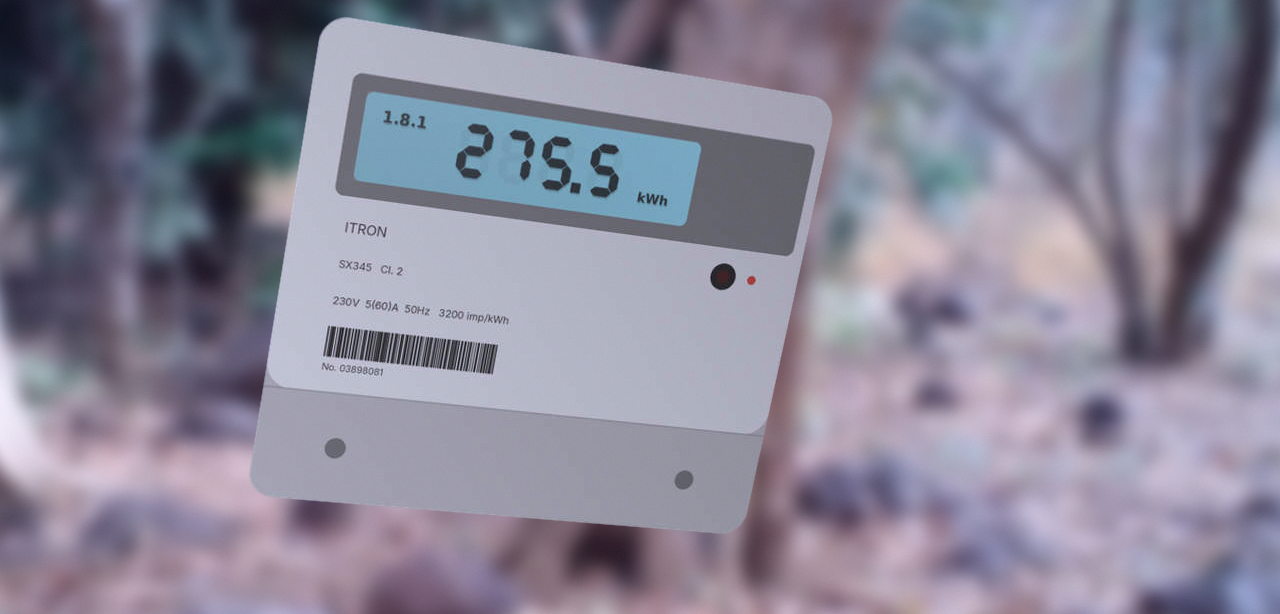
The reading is 275.5 kWh
